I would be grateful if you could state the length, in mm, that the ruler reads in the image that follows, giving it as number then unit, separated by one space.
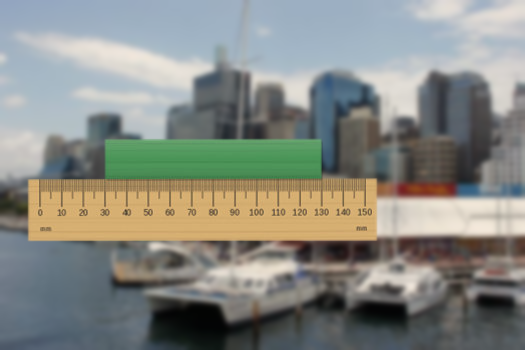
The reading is 100 mm
